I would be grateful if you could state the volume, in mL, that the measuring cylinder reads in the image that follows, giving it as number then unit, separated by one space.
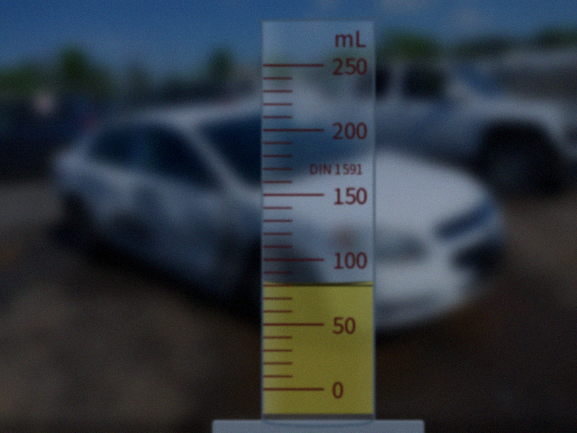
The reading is 80 mL
